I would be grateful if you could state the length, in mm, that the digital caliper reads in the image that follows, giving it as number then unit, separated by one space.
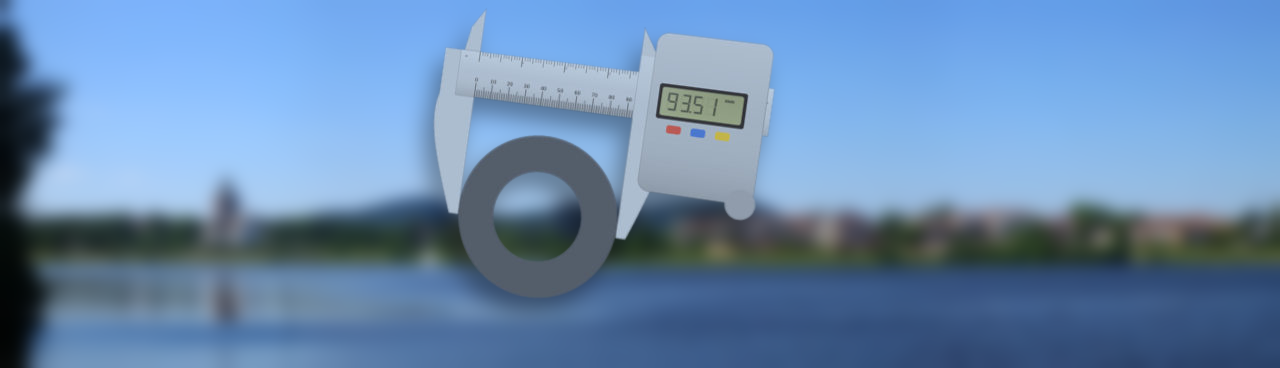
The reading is 93.51 mm
